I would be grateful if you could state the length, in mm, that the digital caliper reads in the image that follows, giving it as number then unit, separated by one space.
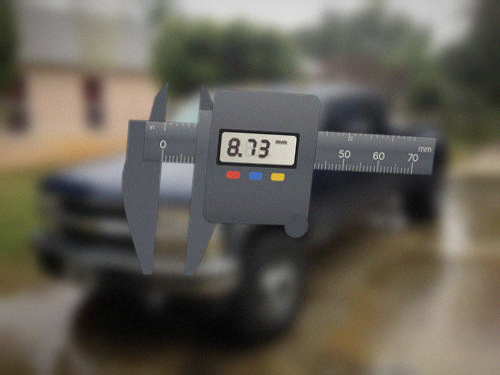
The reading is 8.73 mm
